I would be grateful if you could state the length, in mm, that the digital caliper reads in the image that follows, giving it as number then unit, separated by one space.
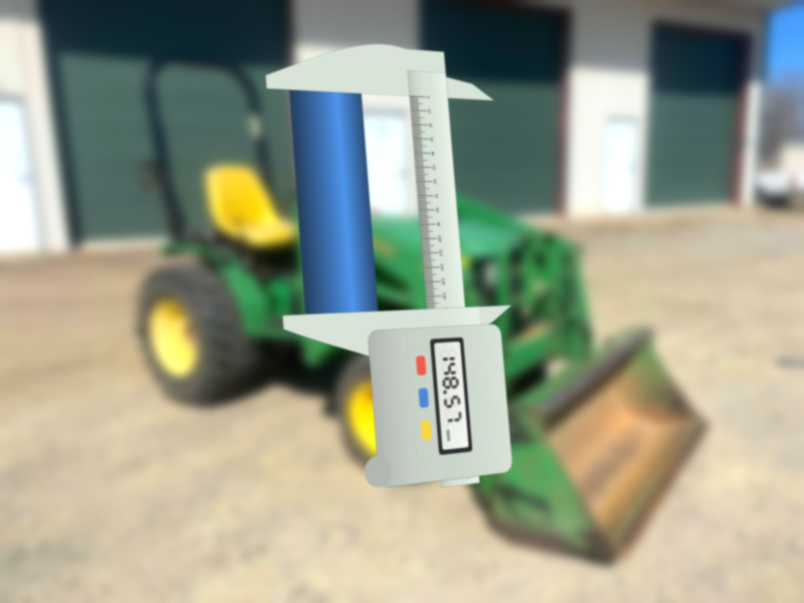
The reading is 148.57 mm
